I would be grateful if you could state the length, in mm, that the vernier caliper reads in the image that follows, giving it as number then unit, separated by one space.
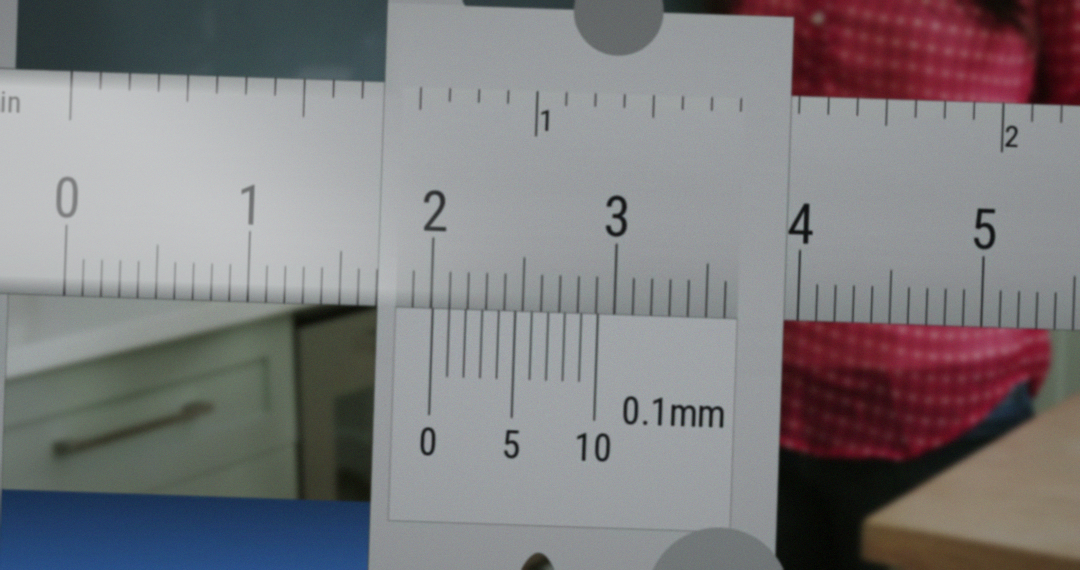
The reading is 20.1 mm
